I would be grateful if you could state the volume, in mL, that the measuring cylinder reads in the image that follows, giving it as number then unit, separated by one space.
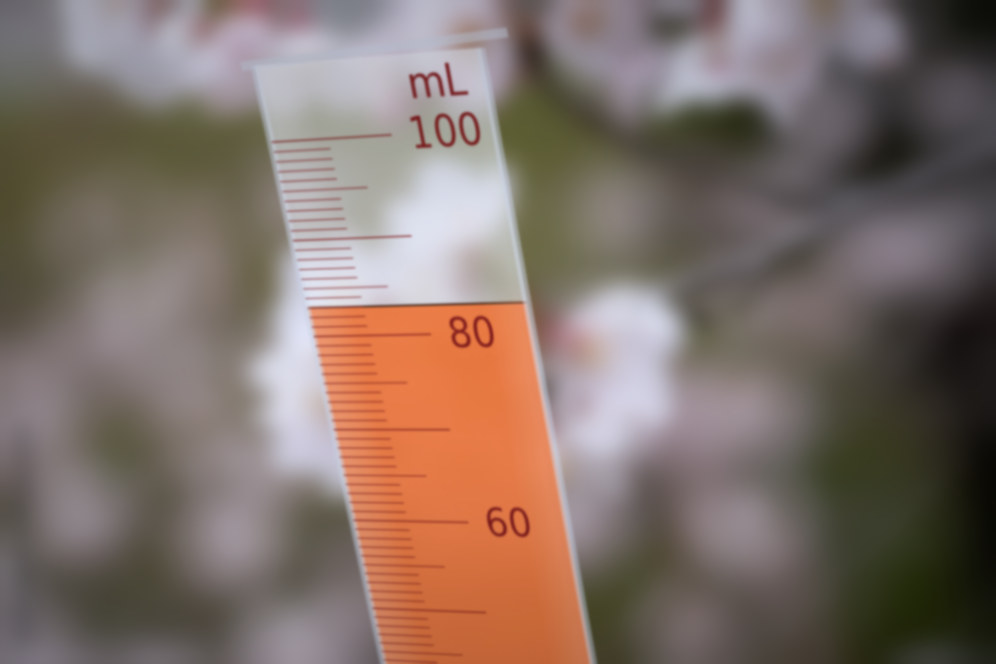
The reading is 83 mL
